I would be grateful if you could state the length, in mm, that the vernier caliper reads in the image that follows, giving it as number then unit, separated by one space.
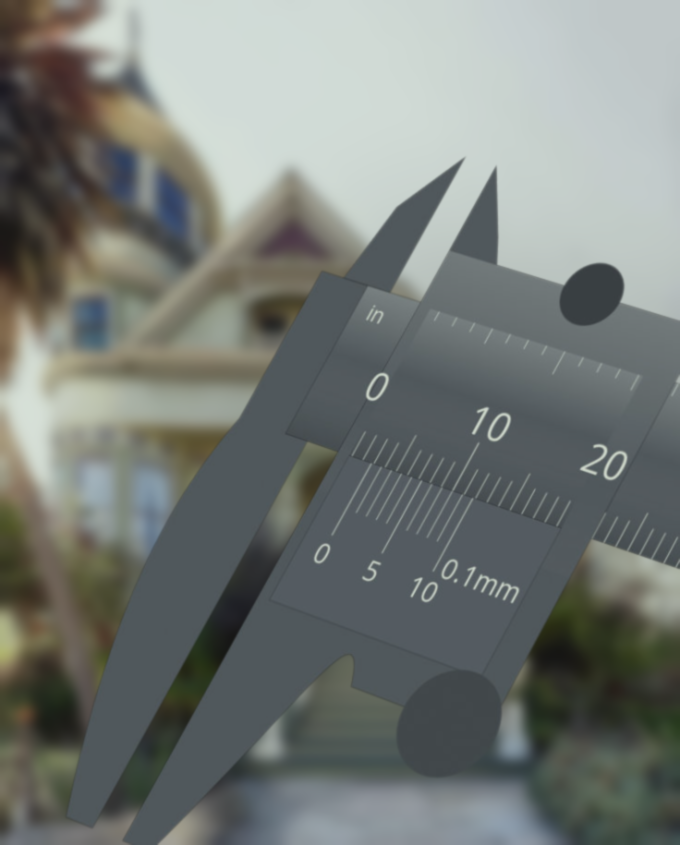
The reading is 2.8 mm
